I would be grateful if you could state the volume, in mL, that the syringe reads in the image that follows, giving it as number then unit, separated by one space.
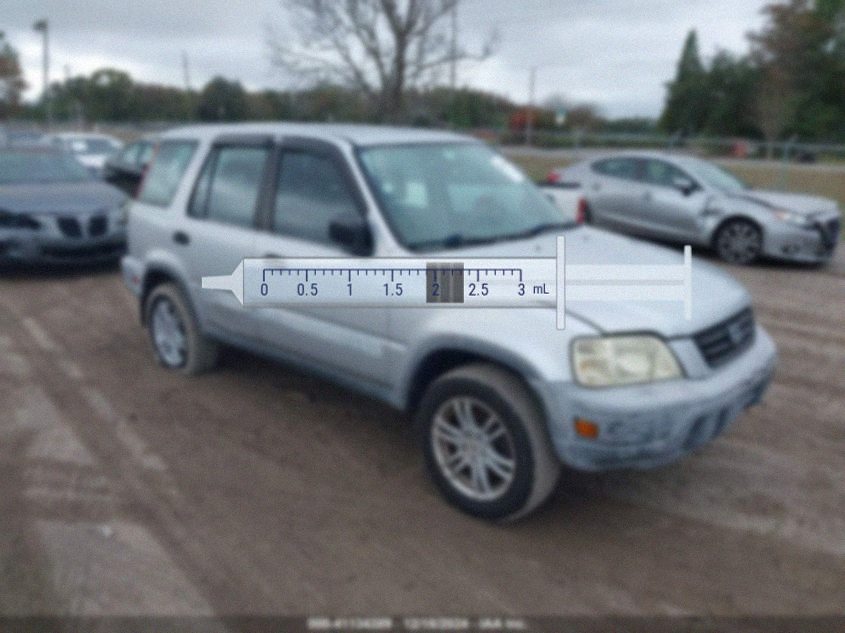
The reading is 1.9 mL
